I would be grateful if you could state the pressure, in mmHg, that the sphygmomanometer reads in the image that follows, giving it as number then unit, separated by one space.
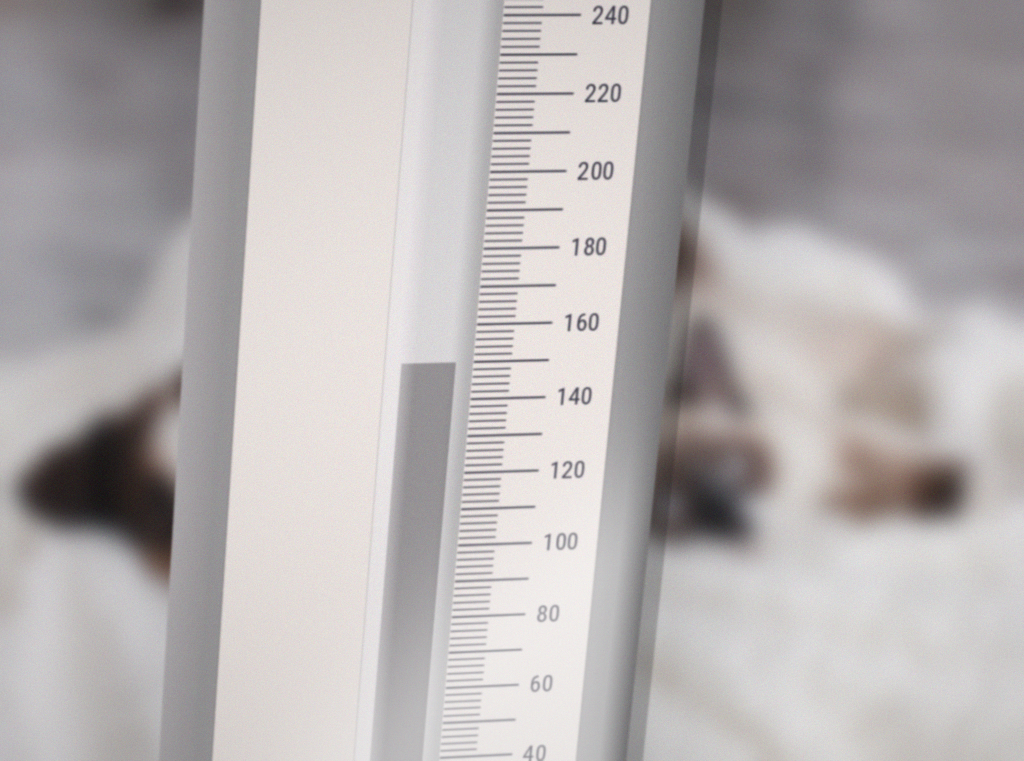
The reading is 150 mmHg
